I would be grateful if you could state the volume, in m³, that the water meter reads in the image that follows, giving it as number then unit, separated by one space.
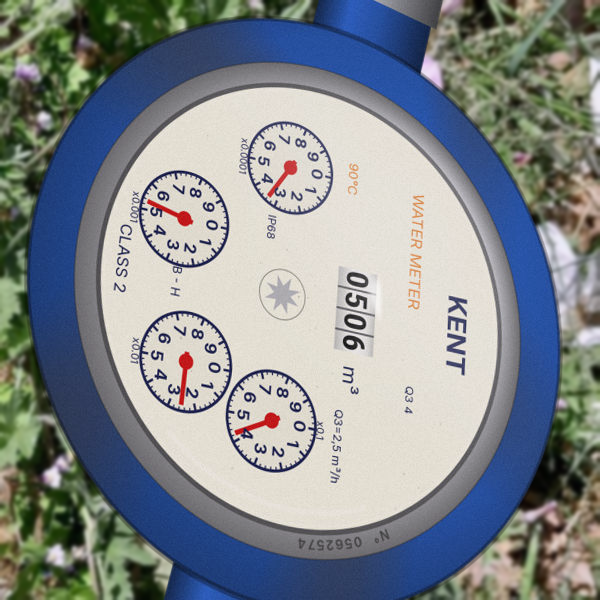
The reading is 506.4253 m³
